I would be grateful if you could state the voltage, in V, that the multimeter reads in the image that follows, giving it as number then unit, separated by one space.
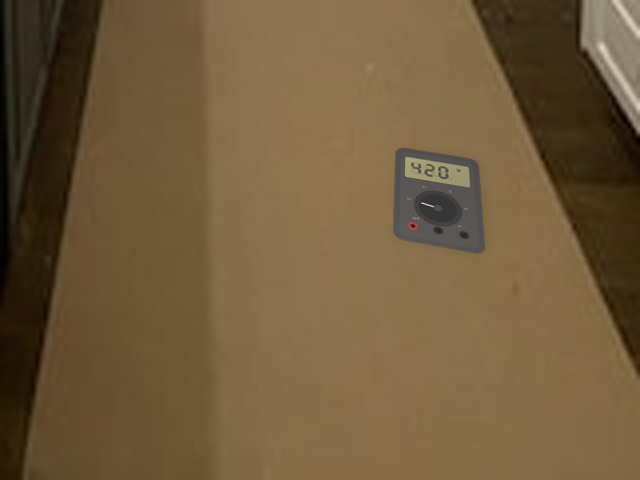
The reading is 420 V
